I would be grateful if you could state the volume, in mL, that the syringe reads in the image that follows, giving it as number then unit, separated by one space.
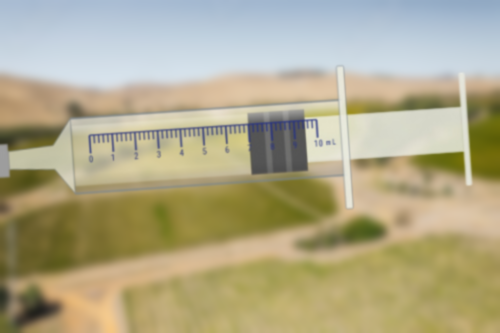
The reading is 7 mL
